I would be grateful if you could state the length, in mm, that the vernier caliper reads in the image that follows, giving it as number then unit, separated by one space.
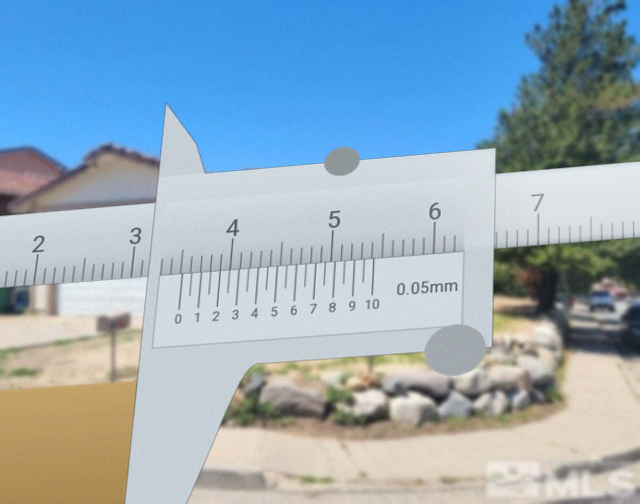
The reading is 35.2 mm
